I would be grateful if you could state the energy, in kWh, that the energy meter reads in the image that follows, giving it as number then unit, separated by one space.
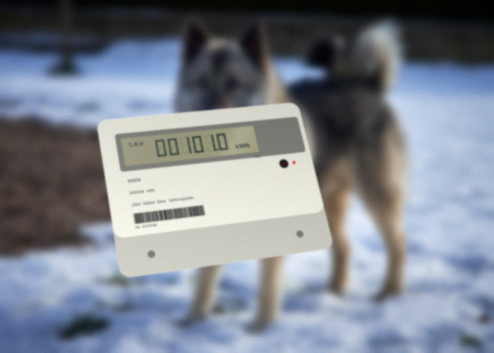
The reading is 101.0 kWh
